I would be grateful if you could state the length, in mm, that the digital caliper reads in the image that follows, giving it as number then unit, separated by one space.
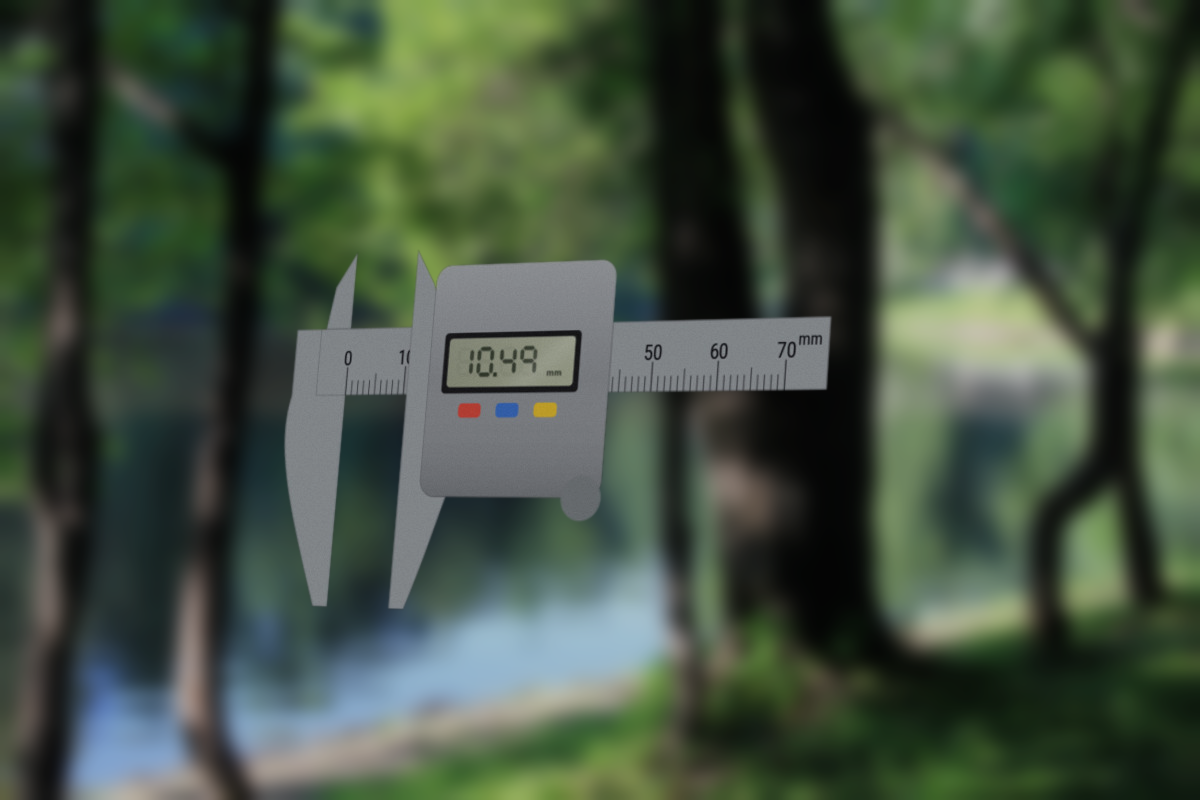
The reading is 10.49 mm
